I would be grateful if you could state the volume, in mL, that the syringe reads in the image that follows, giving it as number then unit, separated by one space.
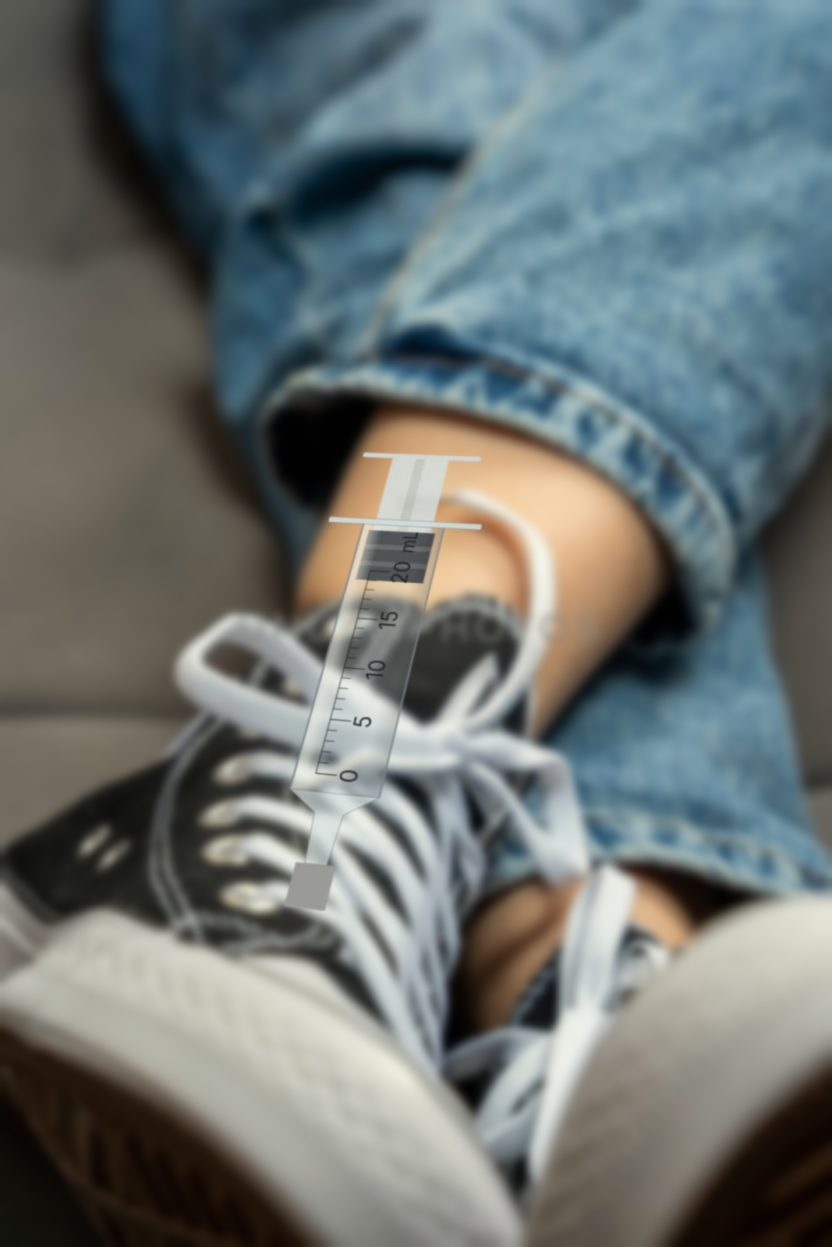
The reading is 19 mL
